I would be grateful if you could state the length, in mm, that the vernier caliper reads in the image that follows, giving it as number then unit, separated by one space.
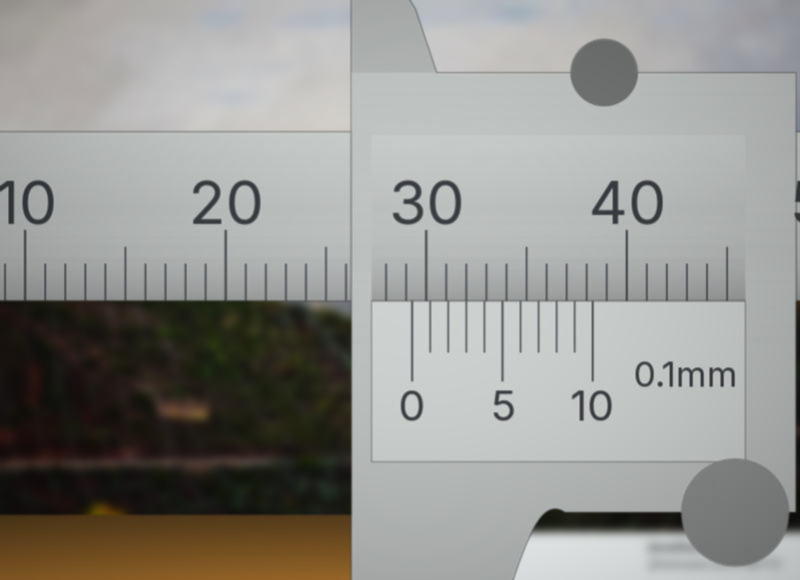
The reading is 29.3 mm
